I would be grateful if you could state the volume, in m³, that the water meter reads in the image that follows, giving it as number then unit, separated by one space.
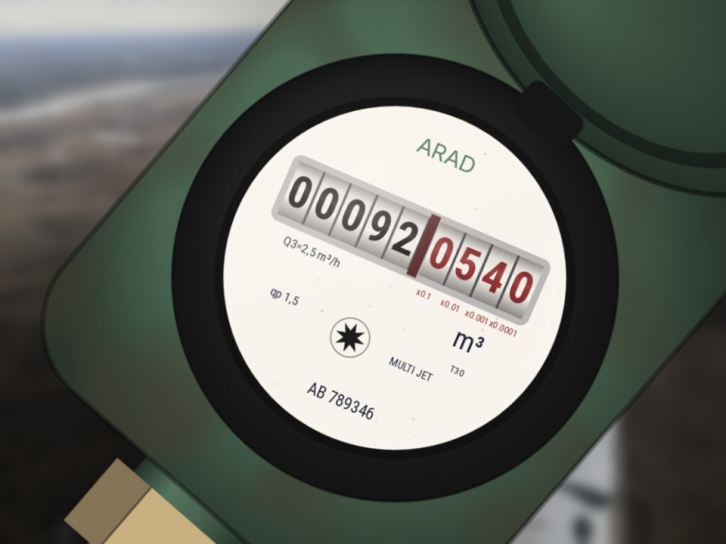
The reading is 92.0540 m³
